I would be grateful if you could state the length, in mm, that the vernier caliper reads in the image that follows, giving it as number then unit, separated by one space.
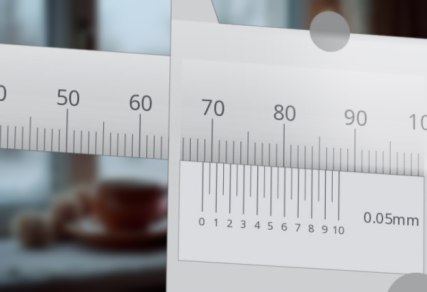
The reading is 68.8 mm
